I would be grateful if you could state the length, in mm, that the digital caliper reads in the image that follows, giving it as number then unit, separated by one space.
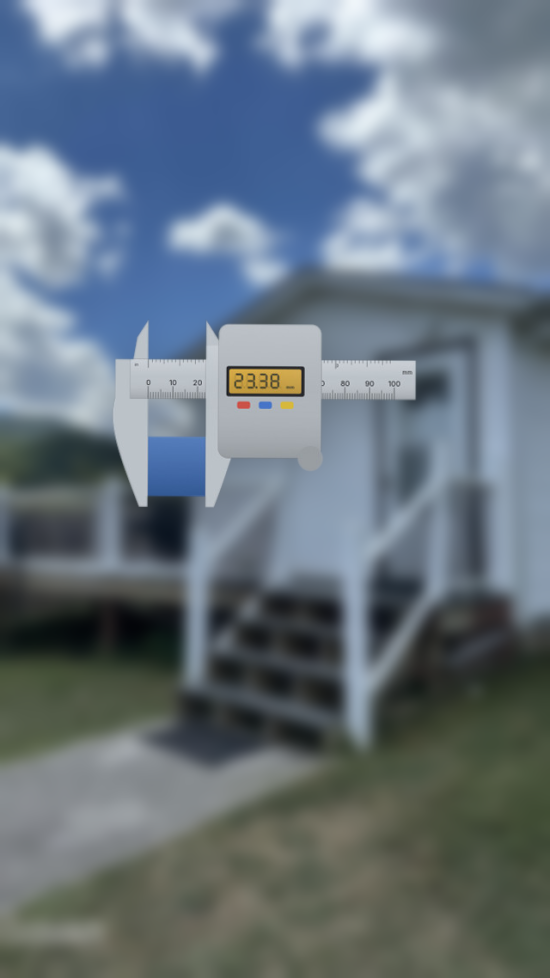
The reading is 23.38 mm
